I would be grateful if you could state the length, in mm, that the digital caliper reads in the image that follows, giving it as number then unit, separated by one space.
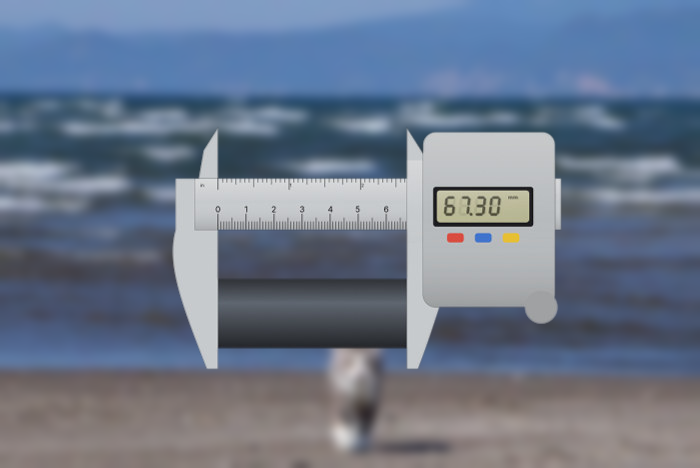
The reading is 67.30 mm
